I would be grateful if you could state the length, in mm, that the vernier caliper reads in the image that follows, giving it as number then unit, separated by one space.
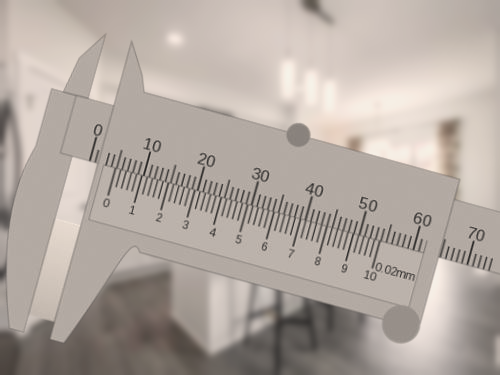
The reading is 4.8 mm
